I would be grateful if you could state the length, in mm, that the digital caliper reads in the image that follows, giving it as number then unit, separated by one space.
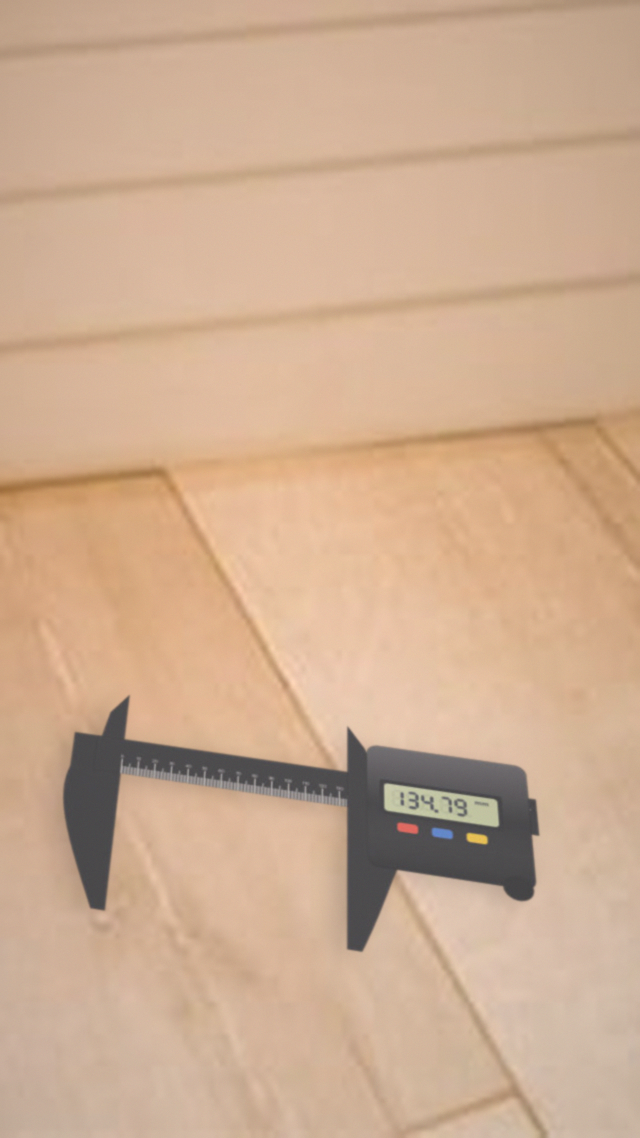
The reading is 134.79 mm
